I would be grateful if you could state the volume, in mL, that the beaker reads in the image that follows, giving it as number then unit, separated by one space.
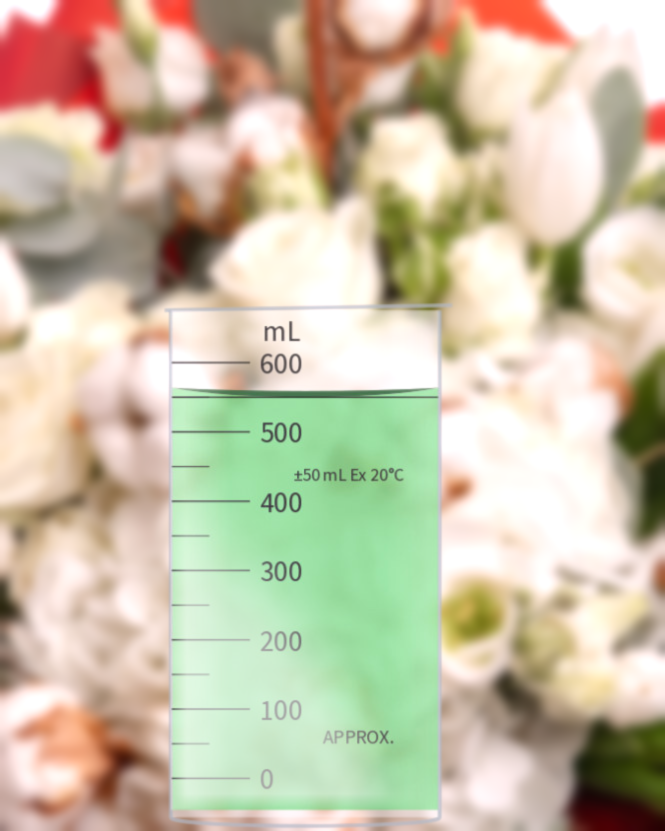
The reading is 550 mL
